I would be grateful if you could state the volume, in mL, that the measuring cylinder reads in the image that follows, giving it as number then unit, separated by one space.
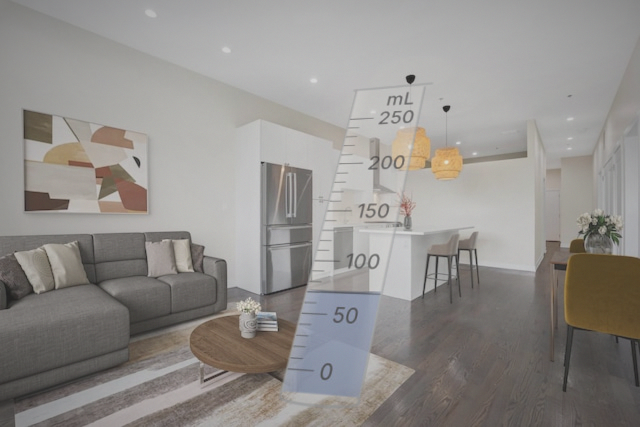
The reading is 70 mL
